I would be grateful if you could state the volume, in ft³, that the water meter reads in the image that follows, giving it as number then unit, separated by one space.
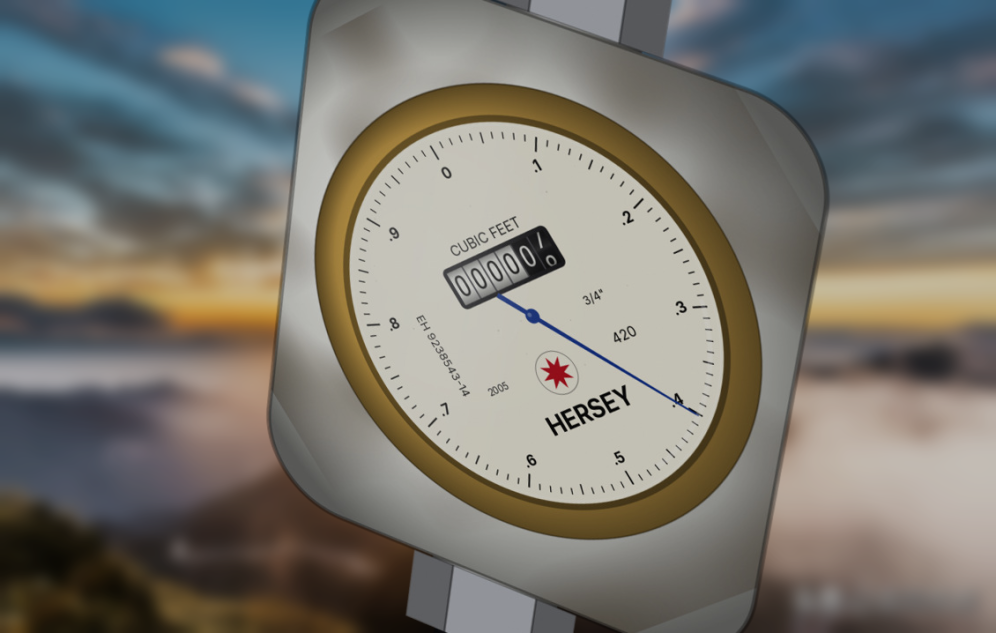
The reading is 7.40 ft³
